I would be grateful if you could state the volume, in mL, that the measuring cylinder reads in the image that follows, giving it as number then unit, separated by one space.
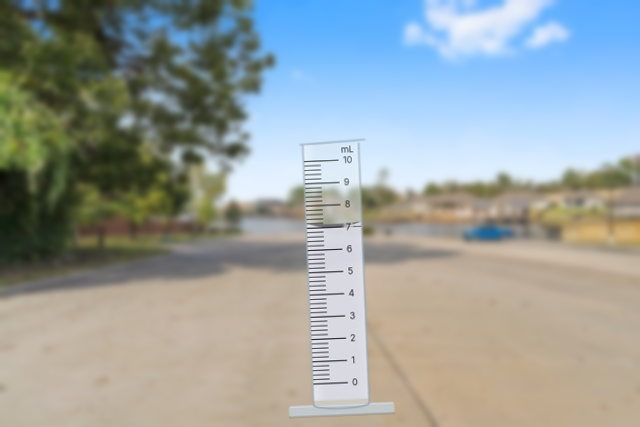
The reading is 7 mL
